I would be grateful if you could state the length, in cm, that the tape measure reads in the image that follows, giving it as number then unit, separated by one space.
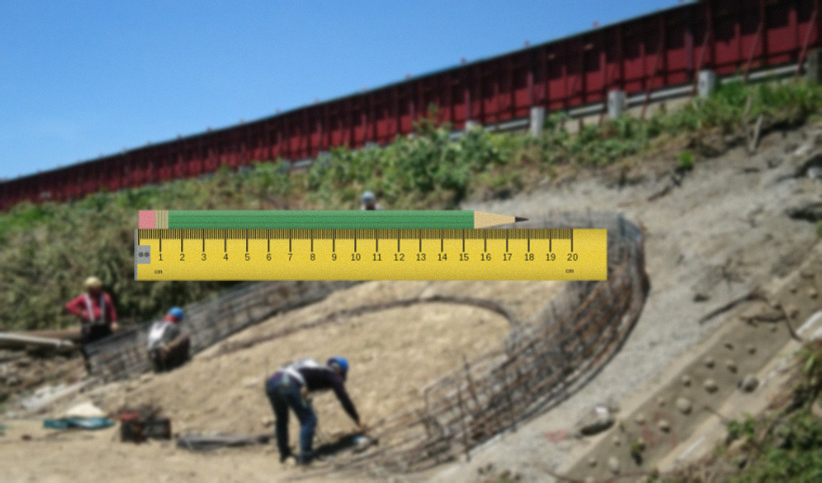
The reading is 18 cm
